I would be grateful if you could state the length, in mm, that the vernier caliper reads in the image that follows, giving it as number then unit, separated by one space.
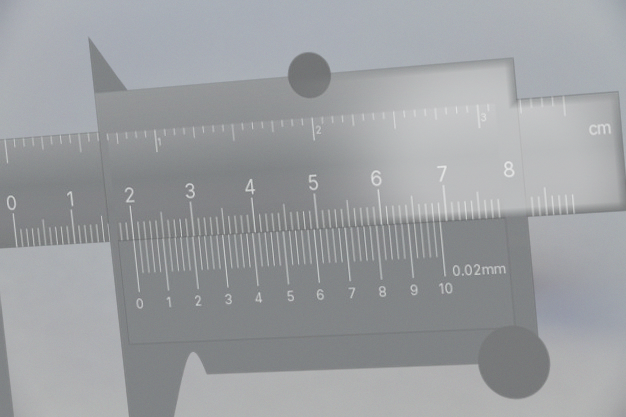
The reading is 20.0 mm
